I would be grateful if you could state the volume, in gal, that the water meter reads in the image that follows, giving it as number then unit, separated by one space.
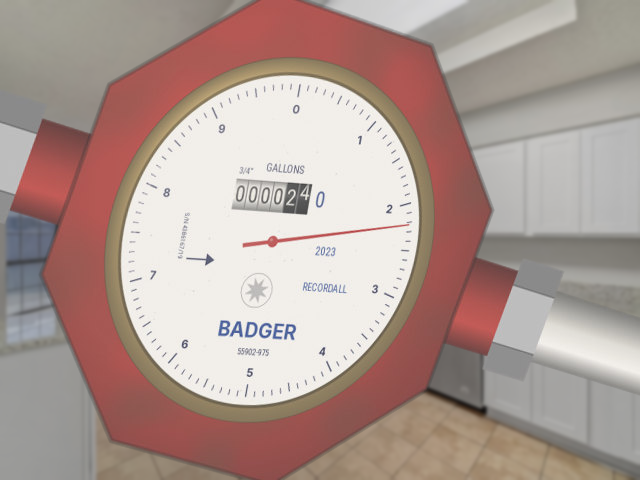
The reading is 242.2 gal
